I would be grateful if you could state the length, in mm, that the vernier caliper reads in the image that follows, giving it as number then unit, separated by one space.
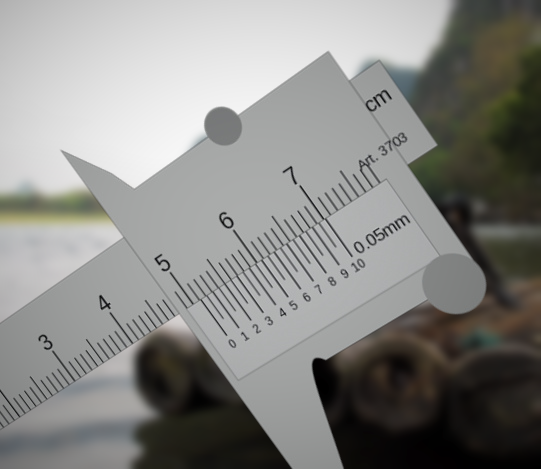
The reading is 51.2 mm
